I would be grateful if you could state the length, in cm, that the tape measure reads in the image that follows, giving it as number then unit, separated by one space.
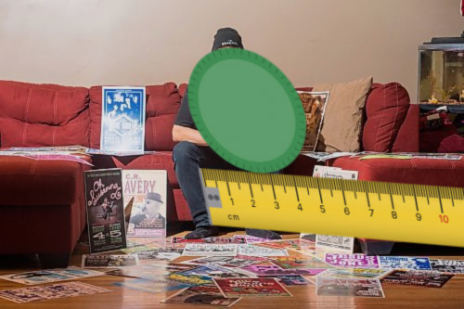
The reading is 5 cm
